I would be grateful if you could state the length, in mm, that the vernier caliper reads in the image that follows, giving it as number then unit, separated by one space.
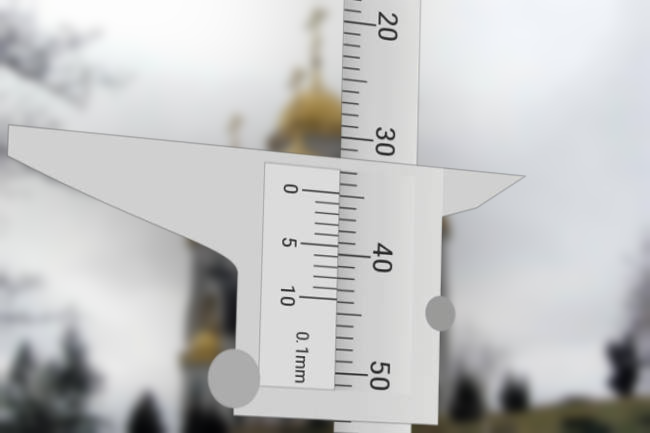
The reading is 34.8 mm
